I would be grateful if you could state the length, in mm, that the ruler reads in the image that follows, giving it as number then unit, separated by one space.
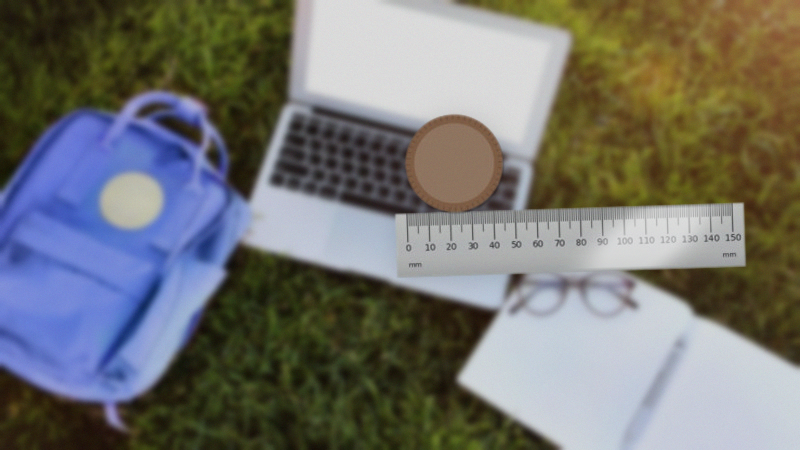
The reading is 45 mm
